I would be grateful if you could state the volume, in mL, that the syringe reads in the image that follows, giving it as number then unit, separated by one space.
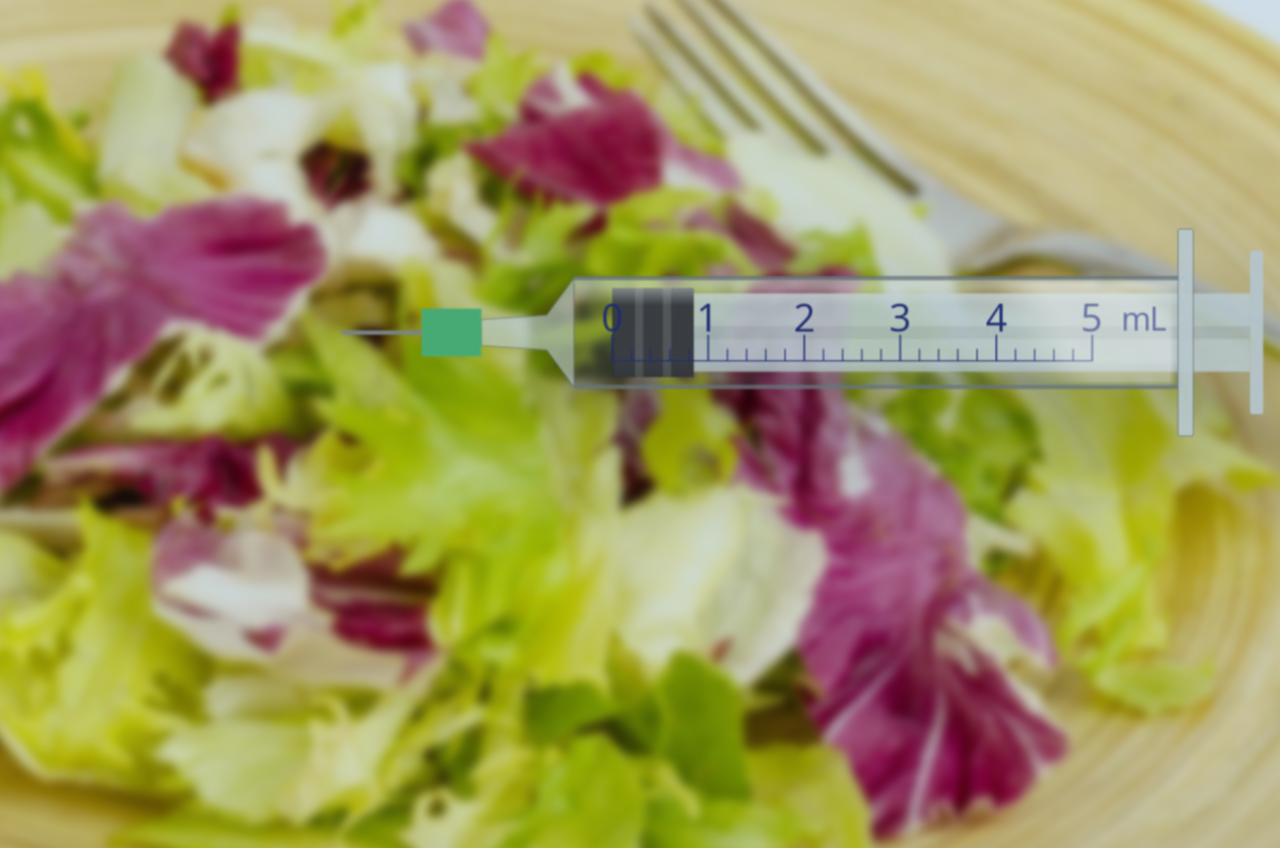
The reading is 0 mL
